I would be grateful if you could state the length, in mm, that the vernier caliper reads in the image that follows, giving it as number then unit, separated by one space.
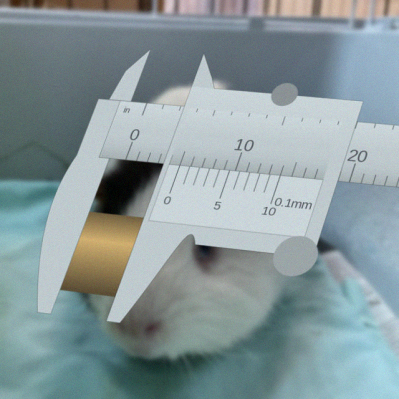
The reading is 5.0 mm
